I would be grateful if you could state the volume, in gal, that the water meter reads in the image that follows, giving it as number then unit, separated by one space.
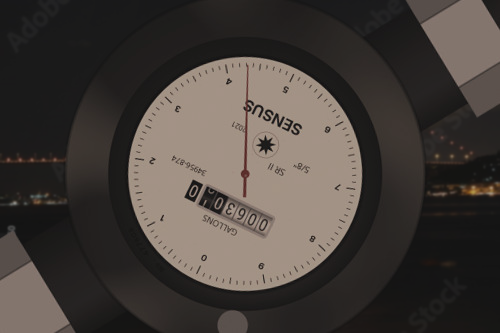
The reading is 63014.3 gal
